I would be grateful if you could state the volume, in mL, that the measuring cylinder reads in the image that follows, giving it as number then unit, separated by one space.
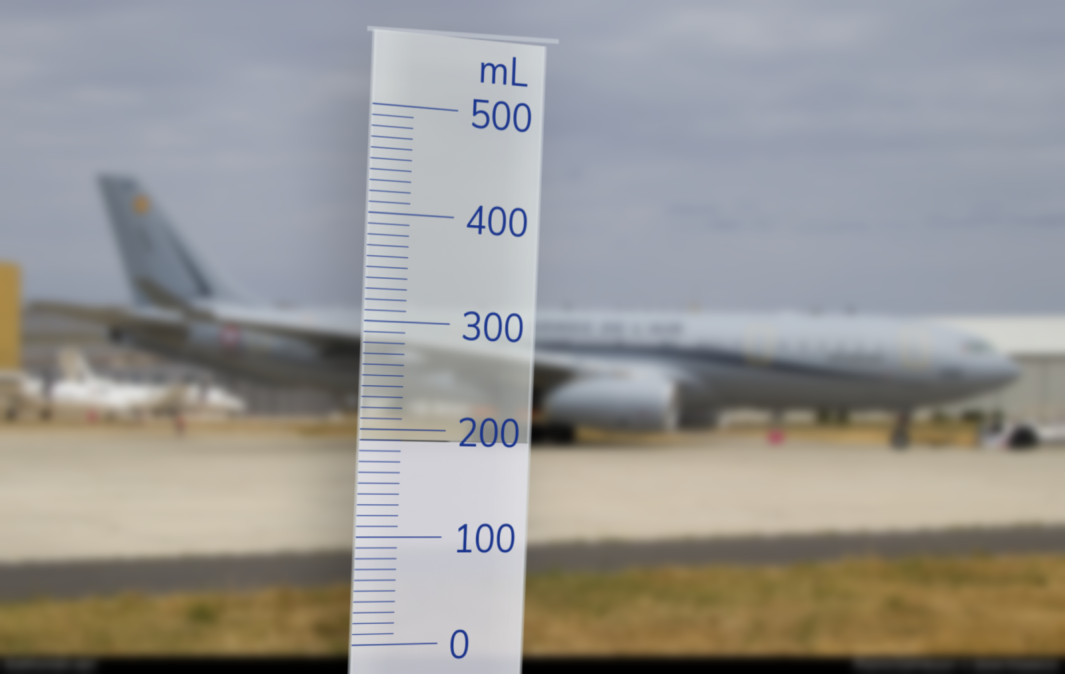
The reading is 190 mL
